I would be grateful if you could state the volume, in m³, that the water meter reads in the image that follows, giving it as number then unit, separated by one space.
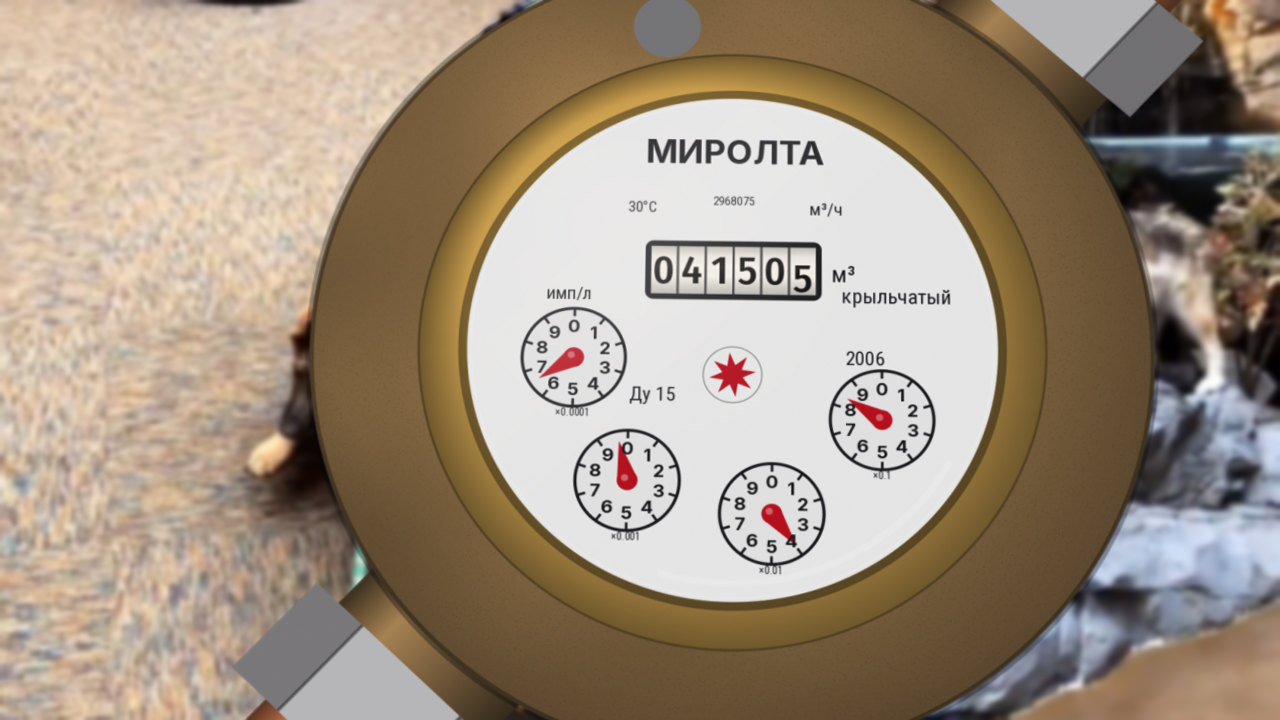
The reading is 41504.8396 m³
